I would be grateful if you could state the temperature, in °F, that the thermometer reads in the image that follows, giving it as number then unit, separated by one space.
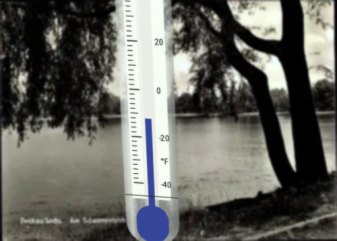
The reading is -12 °F
